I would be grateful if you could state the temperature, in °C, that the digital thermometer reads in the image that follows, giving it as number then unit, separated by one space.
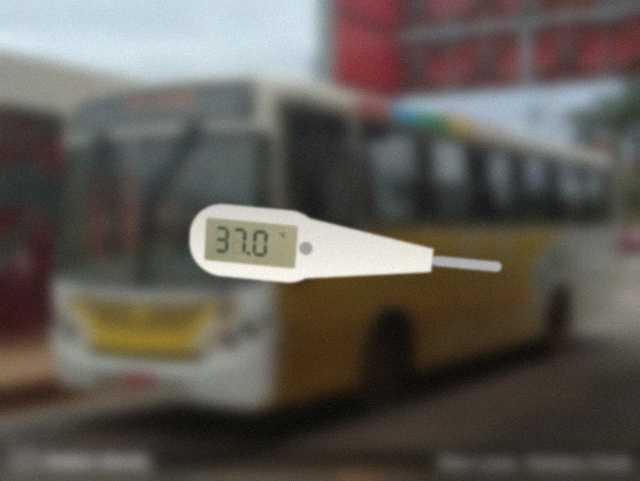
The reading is 37.0 °C
